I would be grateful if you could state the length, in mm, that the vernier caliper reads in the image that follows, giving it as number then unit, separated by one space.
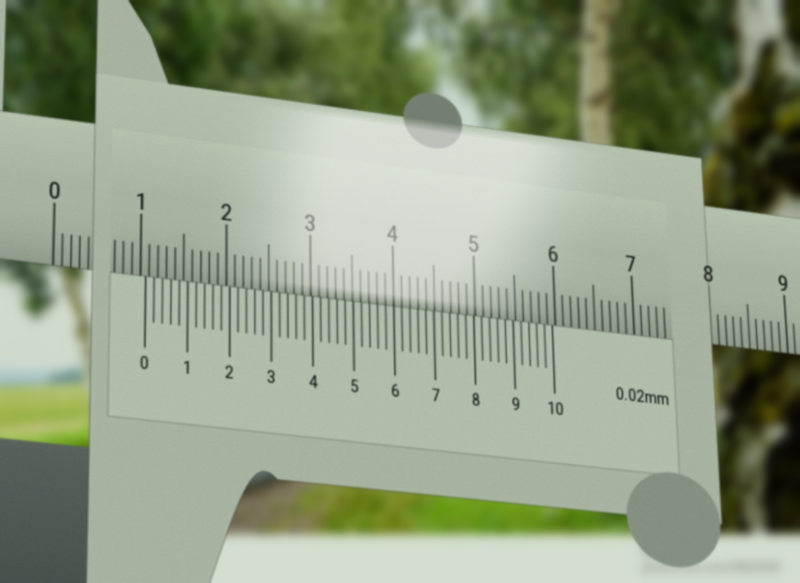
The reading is 10.6 mm
